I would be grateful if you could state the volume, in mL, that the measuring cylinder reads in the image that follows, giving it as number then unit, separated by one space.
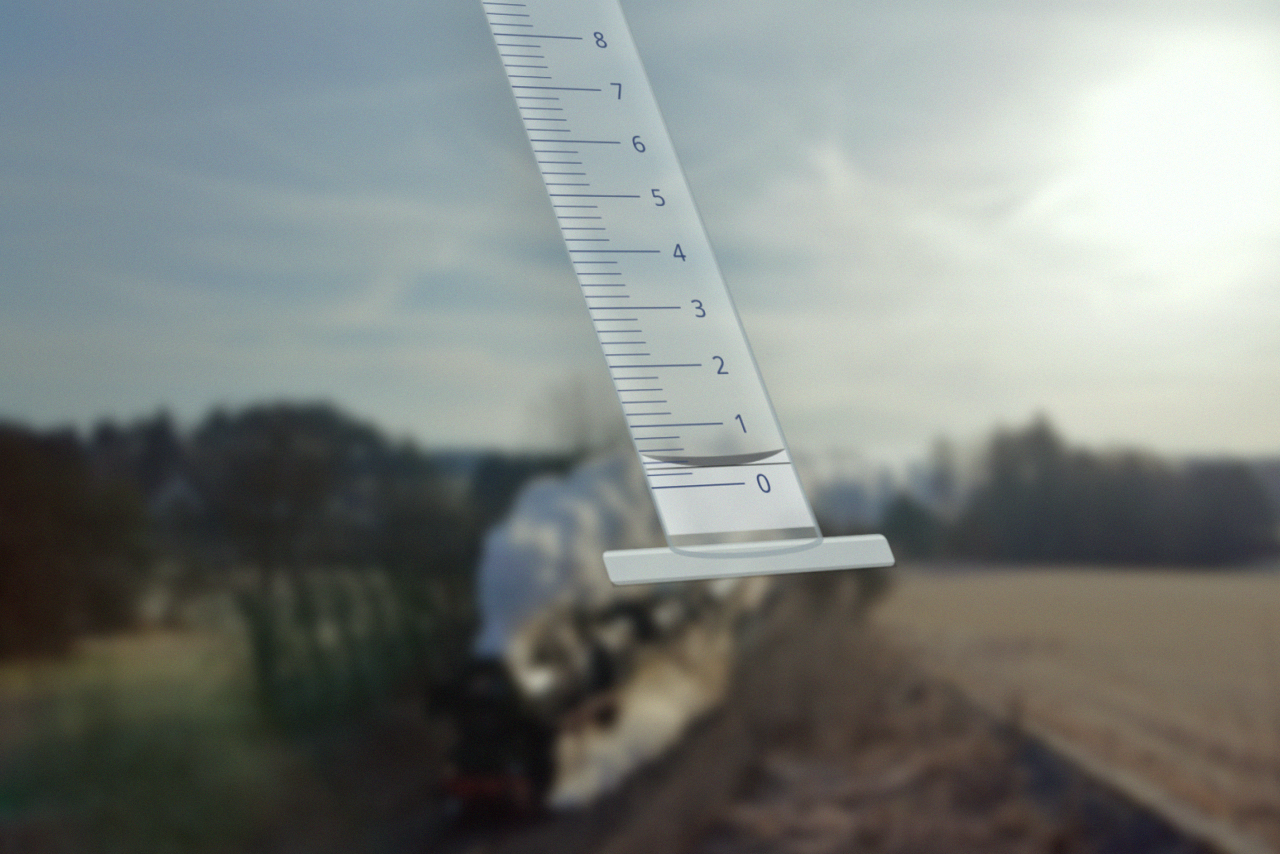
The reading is 0.3 mL
